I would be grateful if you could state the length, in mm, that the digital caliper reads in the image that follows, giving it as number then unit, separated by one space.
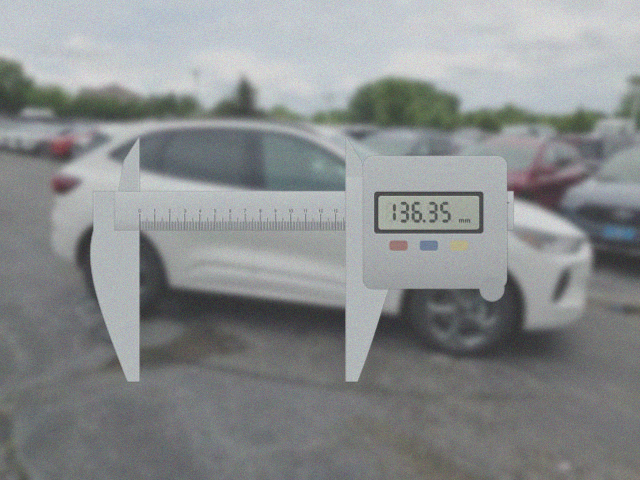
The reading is 136.35 mm
